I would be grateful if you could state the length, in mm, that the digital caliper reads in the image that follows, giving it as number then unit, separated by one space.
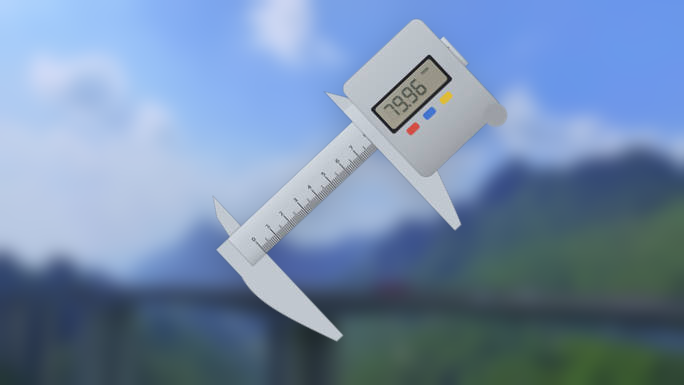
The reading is 79.96 mm
